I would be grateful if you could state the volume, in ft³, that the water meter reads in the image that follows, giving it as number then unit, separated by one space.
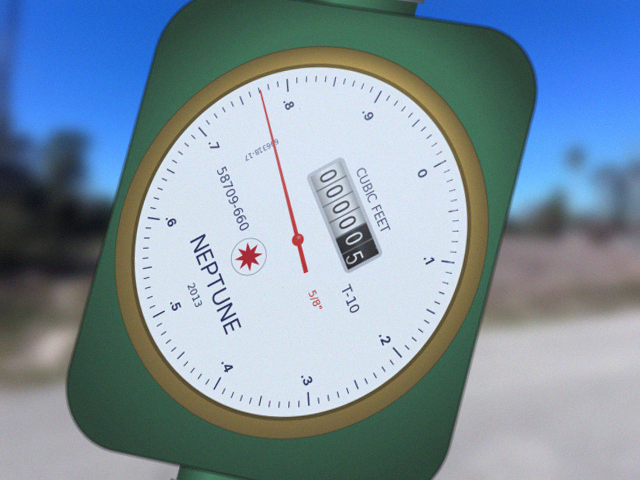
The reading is 4.77 ft³
